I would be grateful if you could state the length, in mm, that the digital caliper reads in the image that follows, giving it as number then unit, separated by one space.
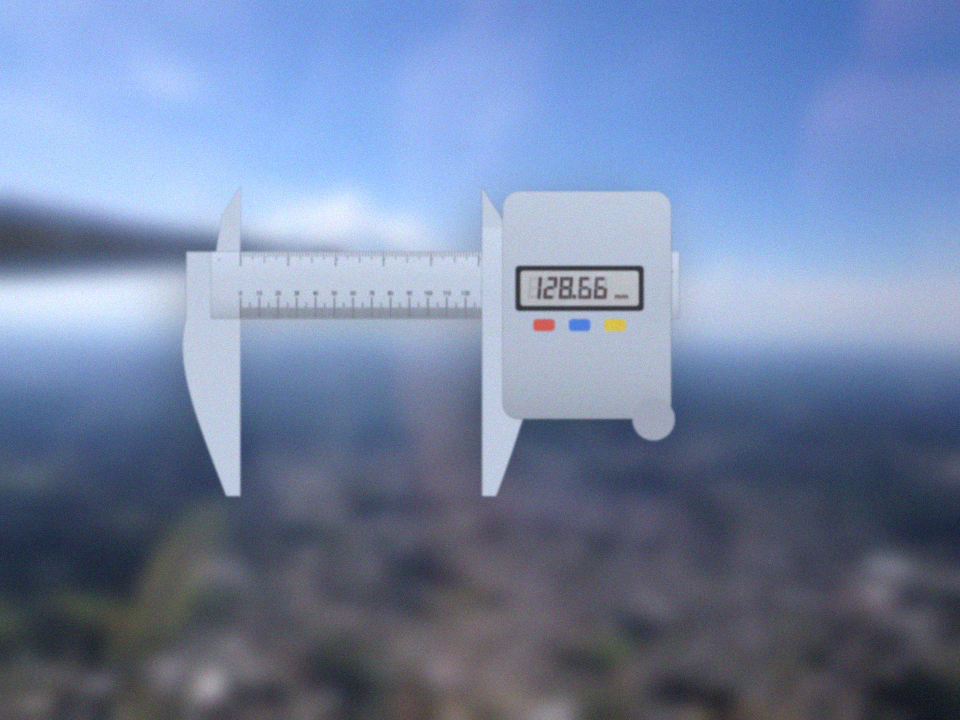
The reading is 128.66 mm
